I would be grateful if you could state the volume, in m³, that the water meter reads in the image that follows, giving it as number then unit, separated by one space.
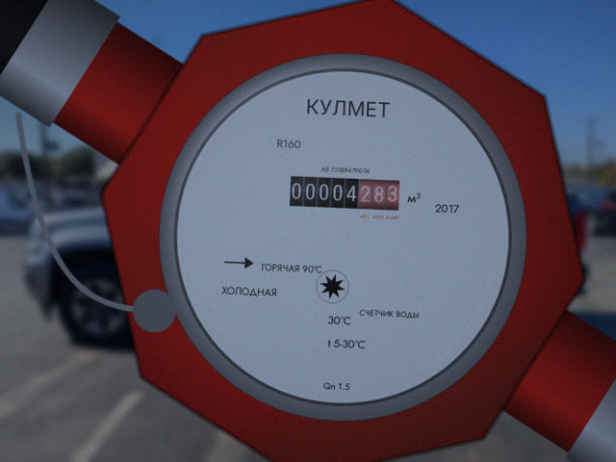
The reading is 4.283 m³
